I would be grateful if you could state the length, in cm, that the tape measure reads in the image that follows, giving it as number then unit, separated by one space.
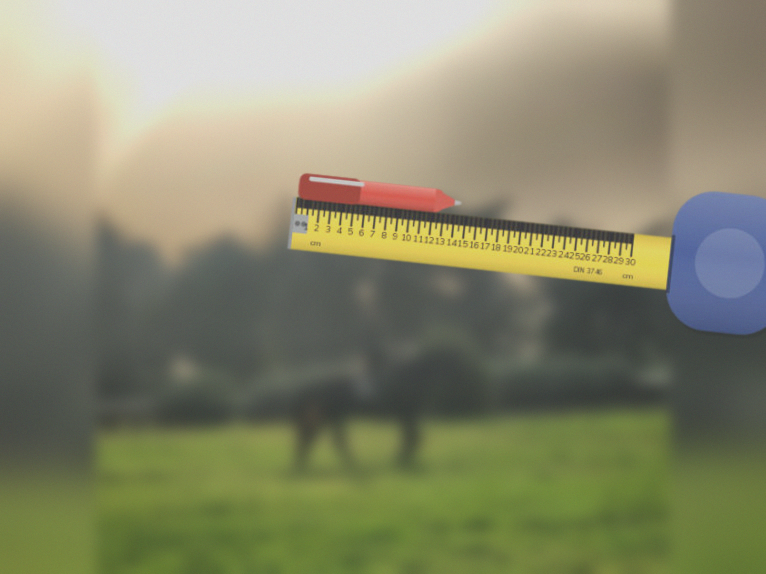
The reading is 14.5 cm
